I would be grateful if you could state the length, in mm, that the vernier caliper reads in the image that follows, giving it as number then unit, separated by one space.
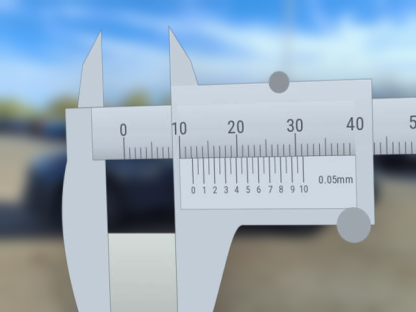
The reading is 12.2 mm
